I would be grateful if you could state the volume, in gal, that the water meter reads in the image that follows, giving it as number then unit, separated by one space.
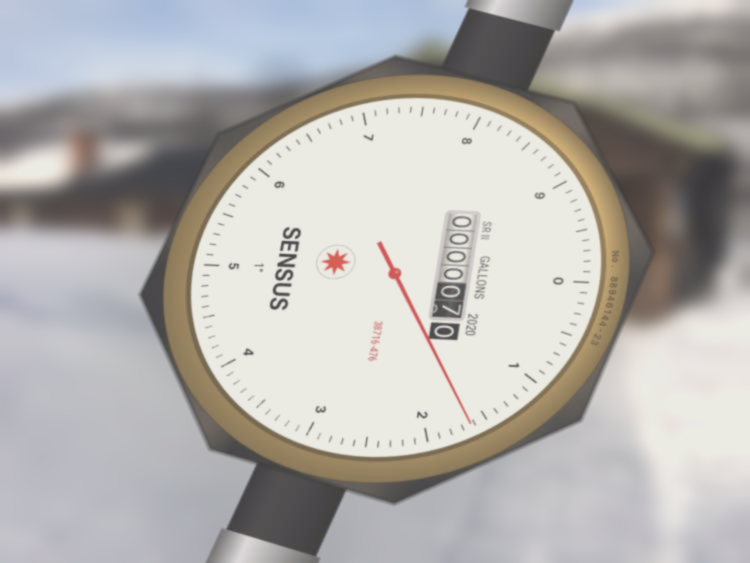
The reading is 71.6 gal
